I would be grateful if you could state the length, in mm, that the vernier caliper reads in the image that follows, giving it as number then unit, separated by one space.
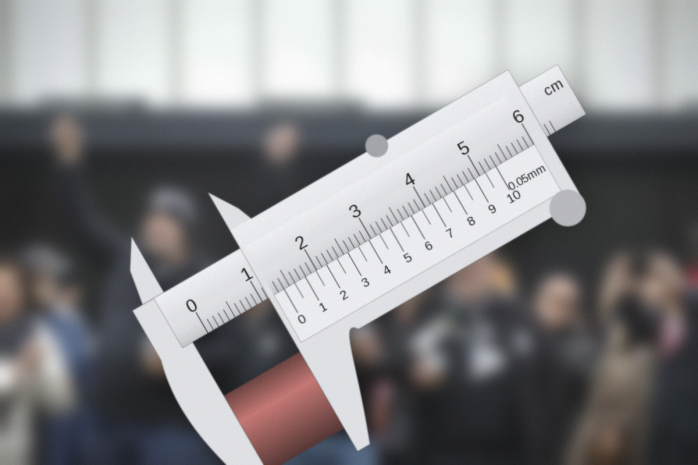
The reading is 14.0 mm
